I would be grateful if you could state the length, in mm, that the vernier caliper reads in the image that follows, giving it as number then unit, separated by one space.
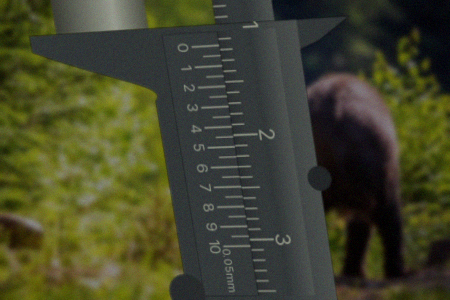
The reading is 11.6 mm
